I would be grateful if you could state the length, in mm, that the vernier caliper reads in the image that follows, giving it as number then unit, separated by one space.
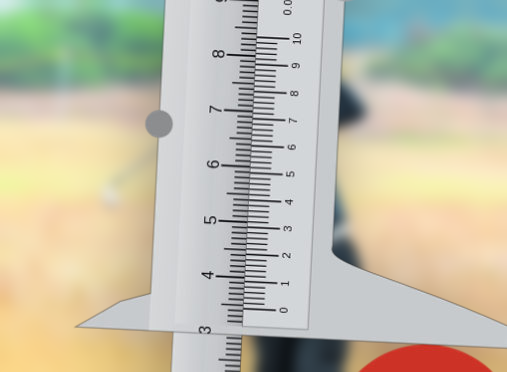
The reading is 34.4 mm
